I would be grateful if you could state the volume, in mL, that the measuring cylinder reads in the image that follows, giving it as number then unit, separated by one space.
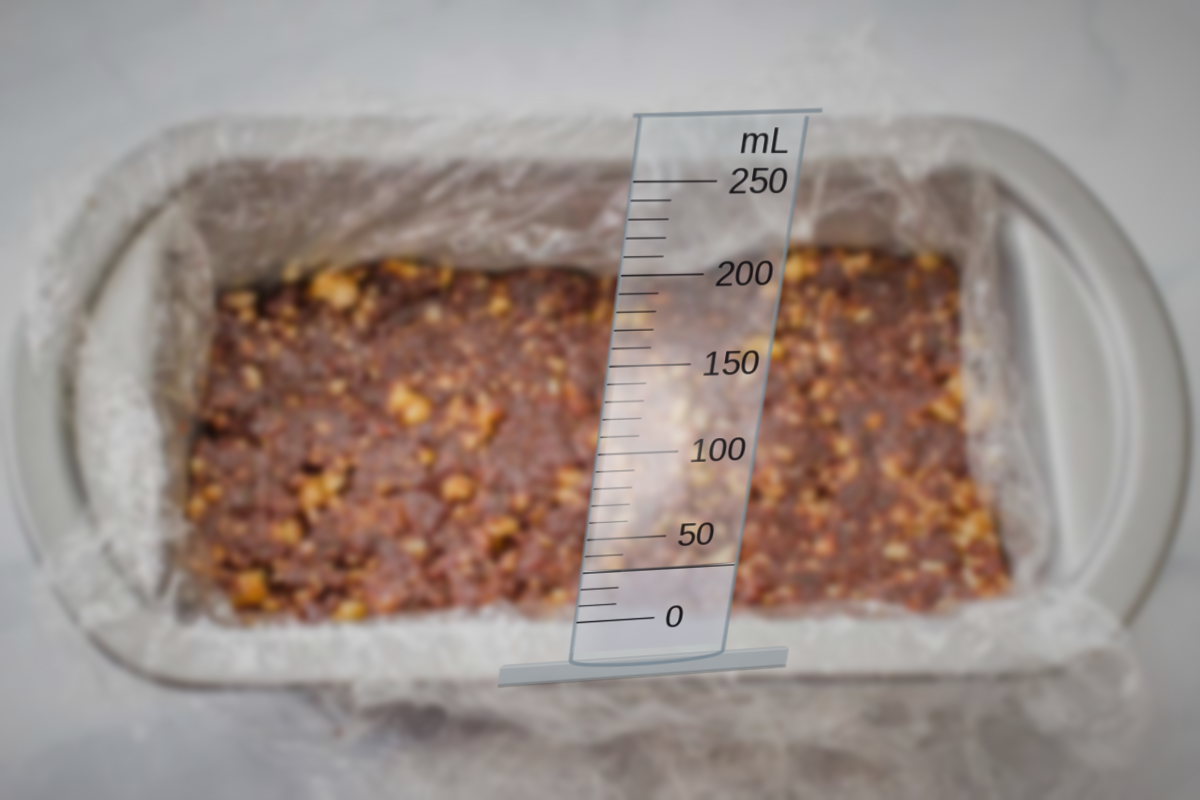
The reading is 30 mL
